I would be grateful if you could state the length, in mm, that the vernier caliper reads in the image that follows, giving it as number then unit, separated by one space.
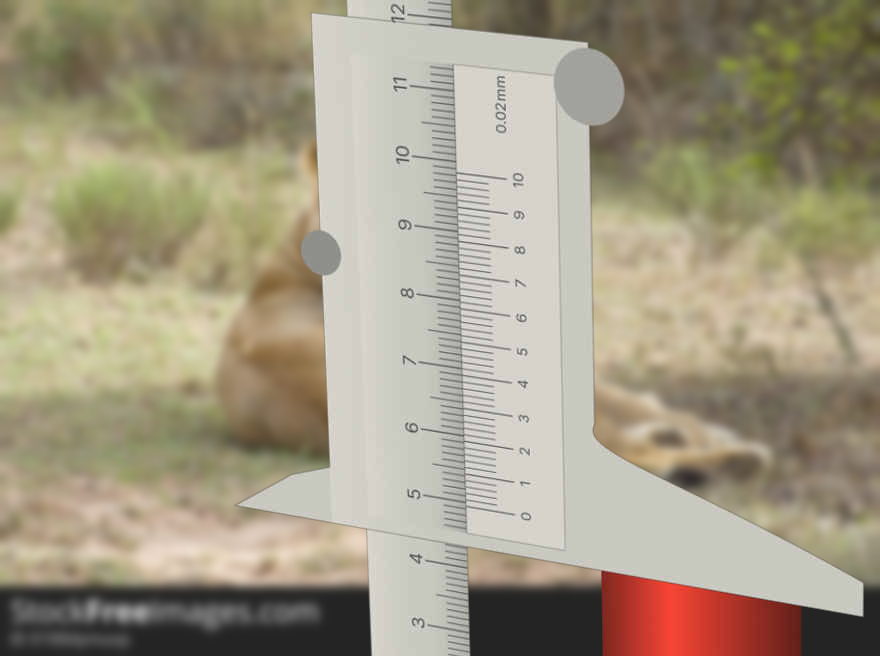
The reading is 49.4 mm
